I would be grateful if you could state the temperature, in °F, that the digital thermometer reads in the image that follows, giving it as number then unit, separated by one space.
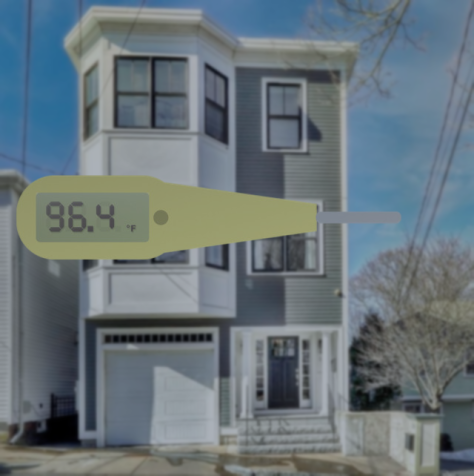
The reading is 96.4 °F
